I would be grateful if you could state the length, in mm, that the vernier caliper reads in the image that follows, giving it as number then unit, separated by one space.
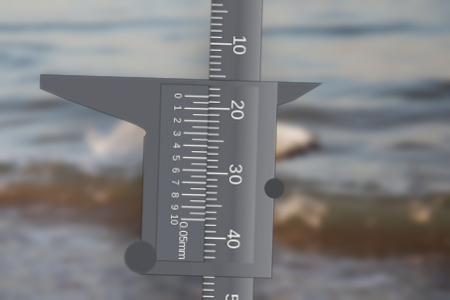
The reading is 18.2 mm
